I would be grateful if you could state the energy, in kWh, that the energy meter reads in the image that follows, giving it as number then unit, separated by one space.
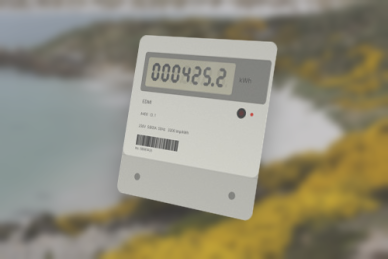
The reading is 425.2 kWh
